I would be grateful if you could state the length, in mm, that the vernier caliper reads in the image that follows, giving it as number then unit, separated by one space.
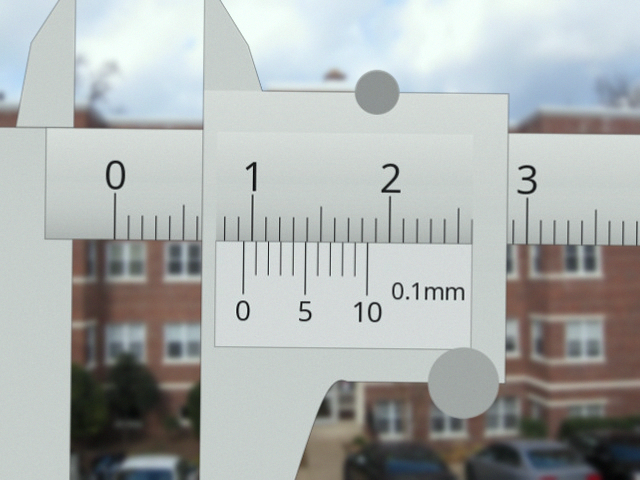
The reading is 9.4 mm
